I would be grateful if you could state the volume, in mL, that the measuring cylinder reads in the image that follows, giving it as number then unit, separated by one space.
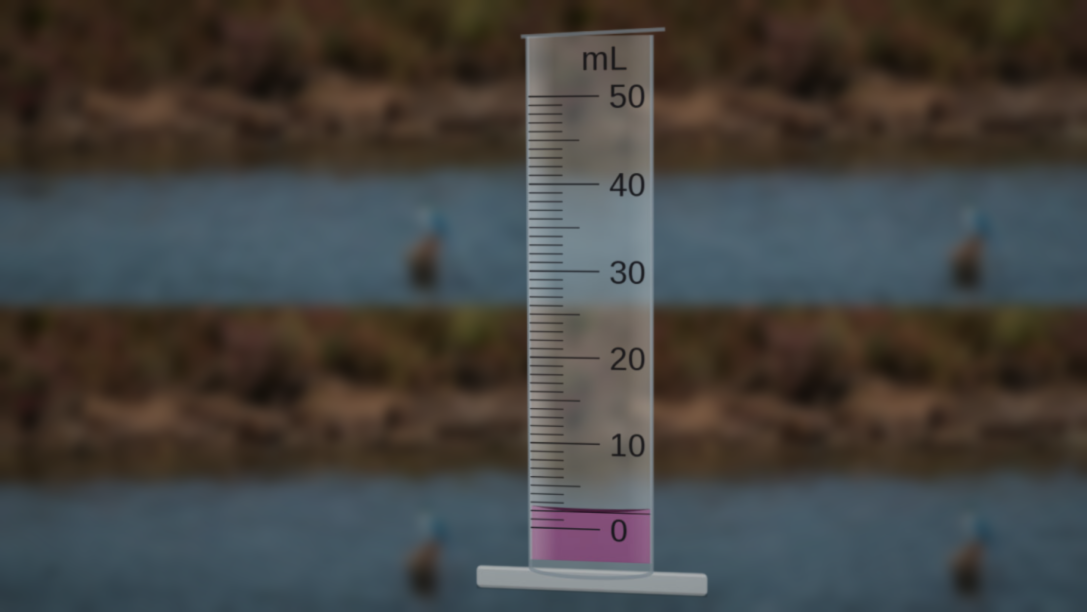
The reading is 2 mL
